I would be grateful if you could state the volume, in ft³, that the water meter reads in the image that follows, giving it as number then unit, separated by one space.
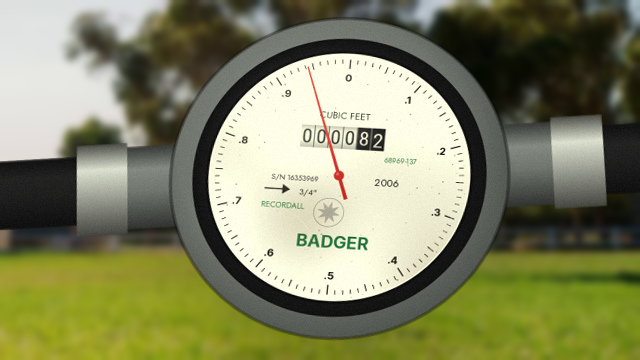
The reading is 81.94 ft³
